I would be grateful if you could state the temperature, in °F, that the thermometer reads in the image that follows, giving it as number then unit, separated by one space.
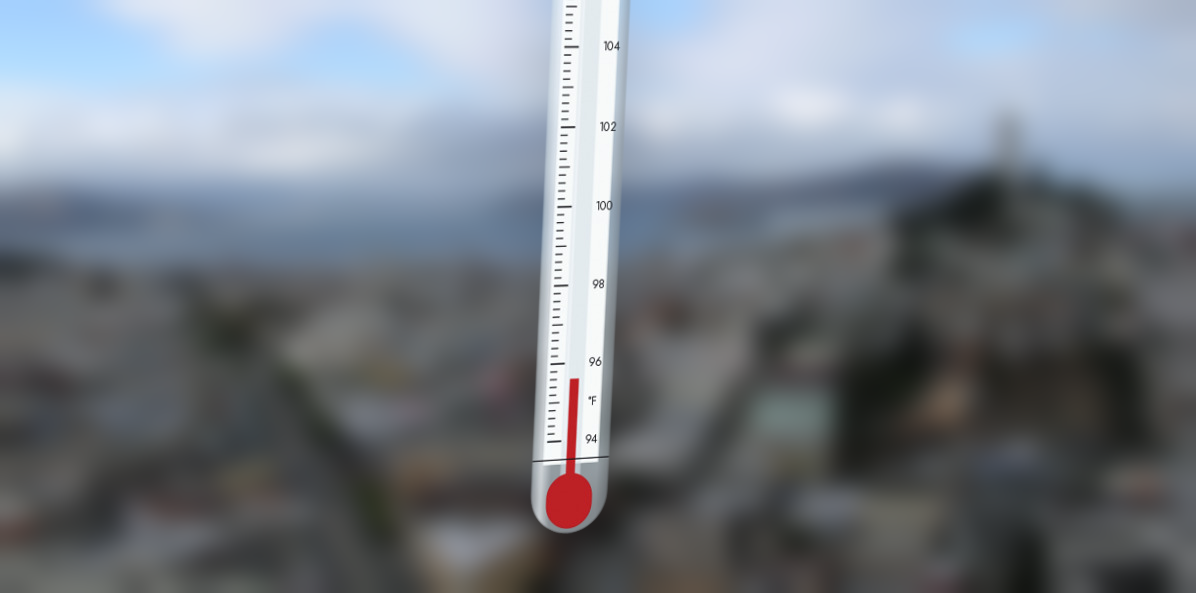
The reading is 95.6 °F
